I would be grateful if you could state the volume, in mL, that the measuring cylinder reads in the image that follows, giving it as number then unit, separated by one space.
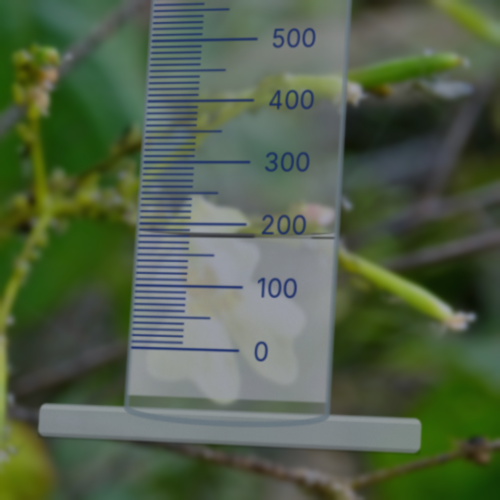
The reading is 180 mL
